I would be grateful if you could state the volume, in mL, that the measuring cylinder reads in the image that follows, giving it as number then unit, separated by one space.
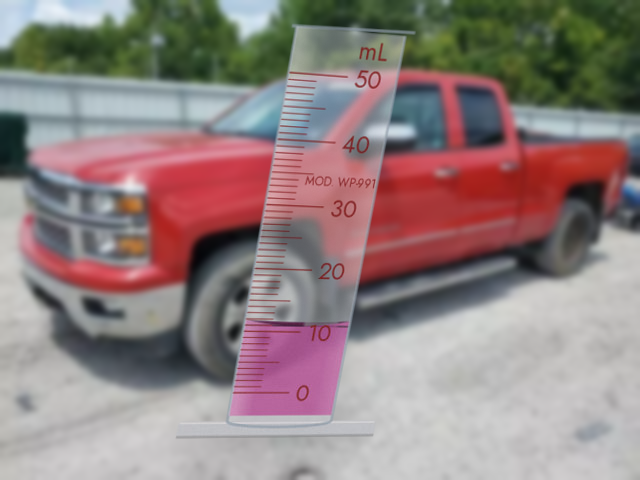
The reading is 11 mL
